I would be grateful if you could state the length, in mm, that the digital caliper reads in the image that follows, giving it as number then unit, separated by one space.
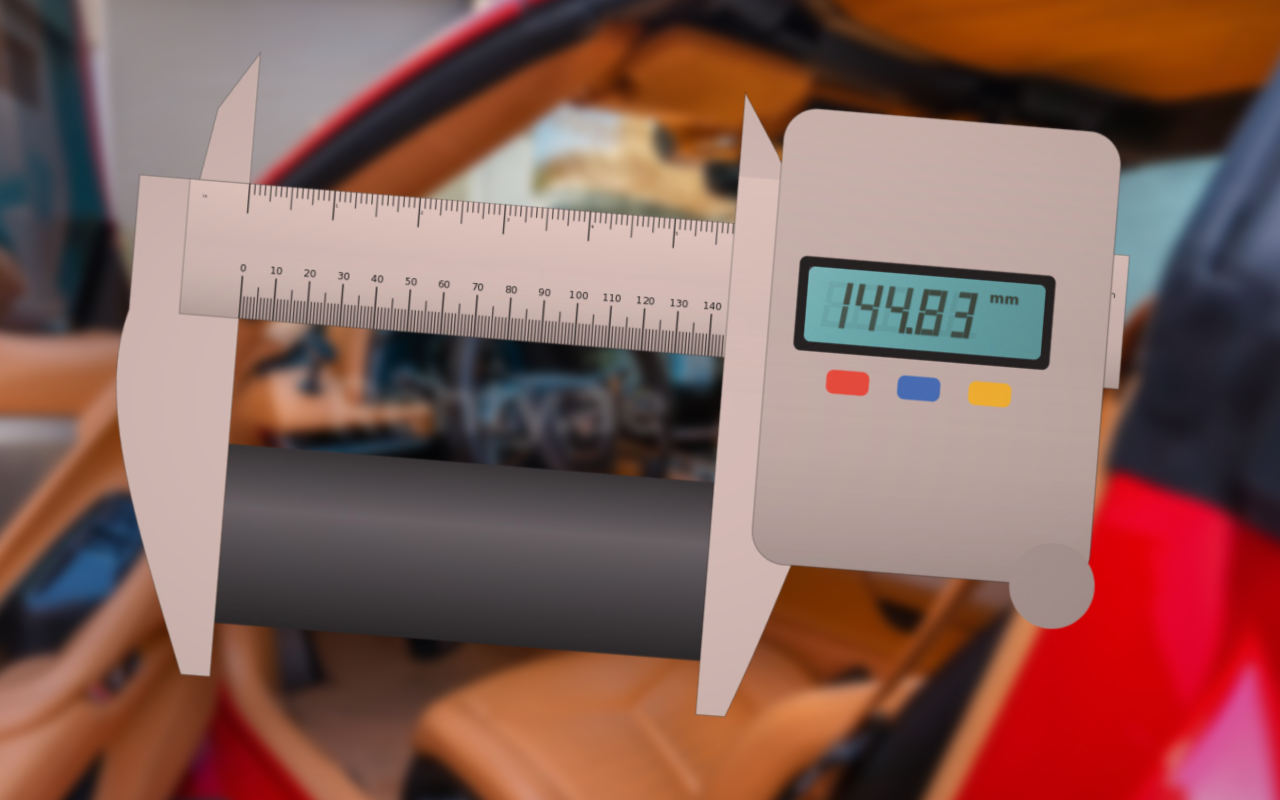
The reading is 144.83 mm
